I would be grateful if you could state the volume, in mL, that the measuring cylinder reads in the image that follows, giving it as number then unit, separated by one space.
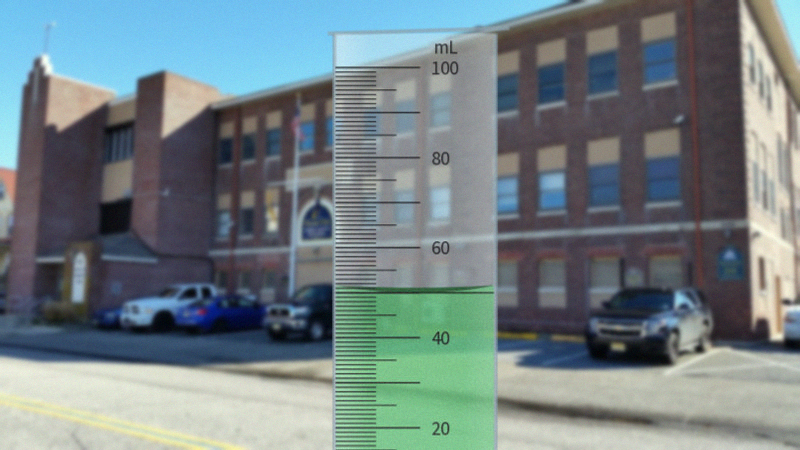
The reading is 50 mL
